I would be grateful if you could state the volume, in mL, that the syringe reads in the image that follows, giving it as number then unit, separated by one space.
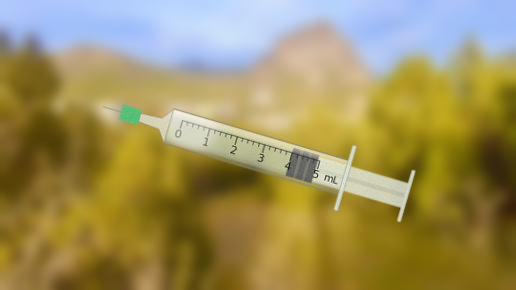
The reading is 4 mL
